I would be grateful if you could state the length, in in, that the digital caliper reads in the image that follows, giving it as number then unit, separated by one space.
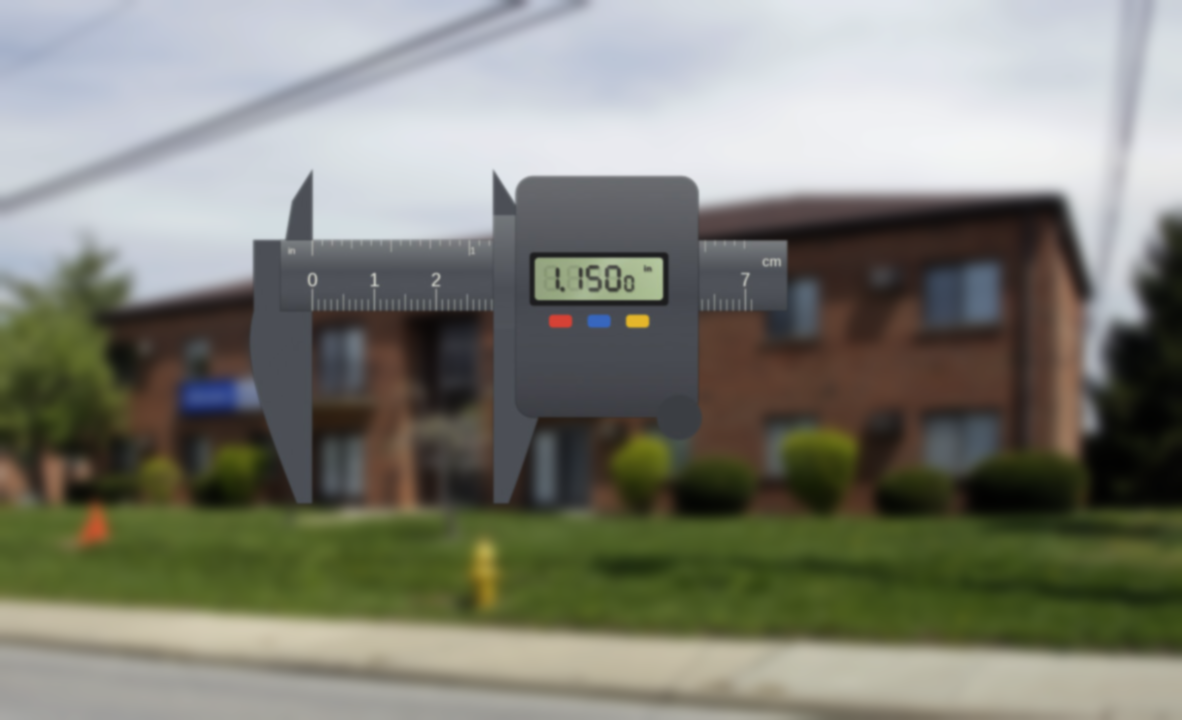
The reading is 1.1500 in
